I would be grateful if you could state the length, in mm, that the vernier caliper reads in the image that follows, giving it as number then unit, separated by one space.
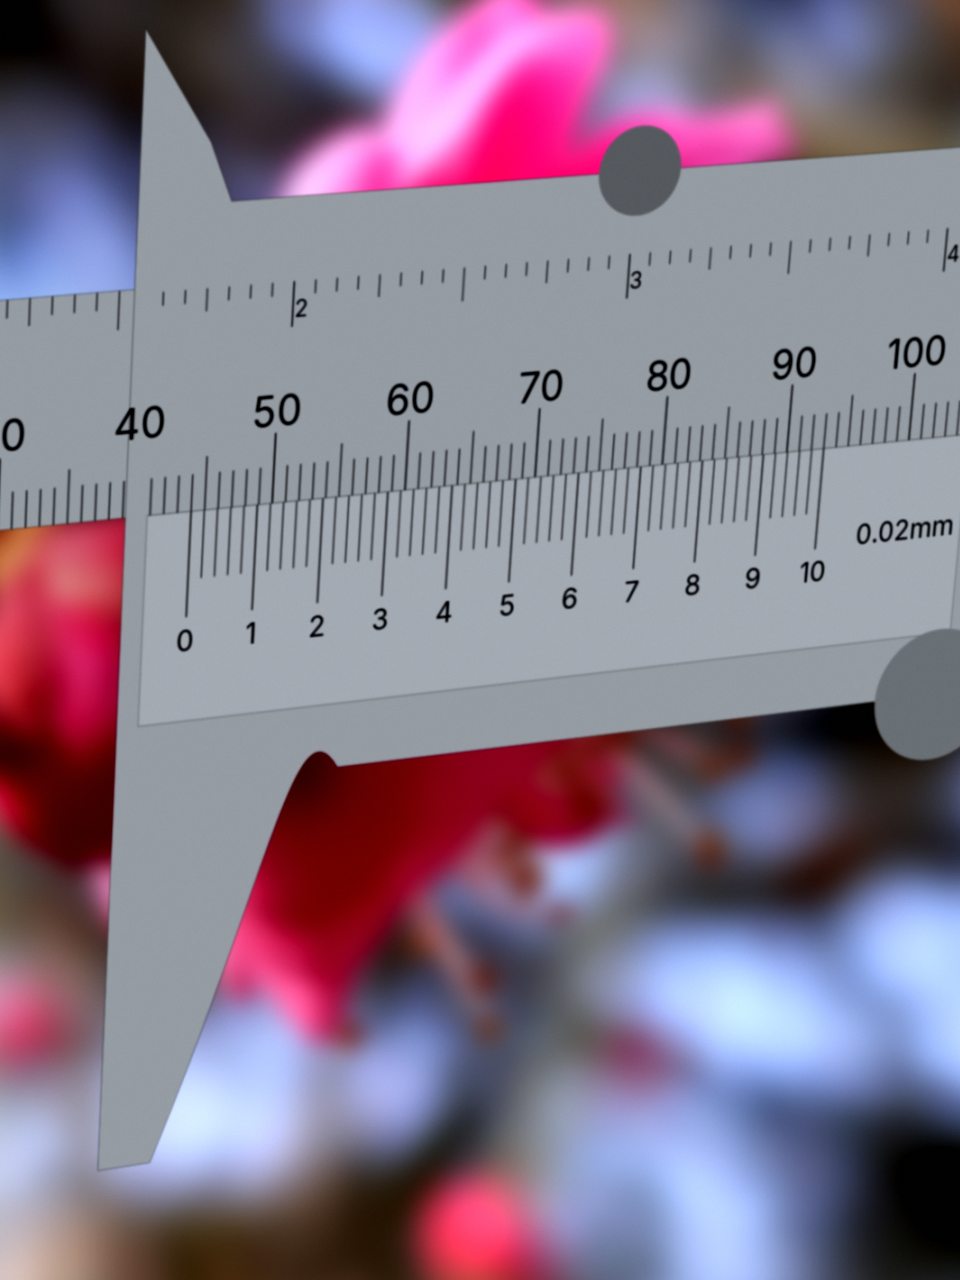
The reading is 44.0 mm
